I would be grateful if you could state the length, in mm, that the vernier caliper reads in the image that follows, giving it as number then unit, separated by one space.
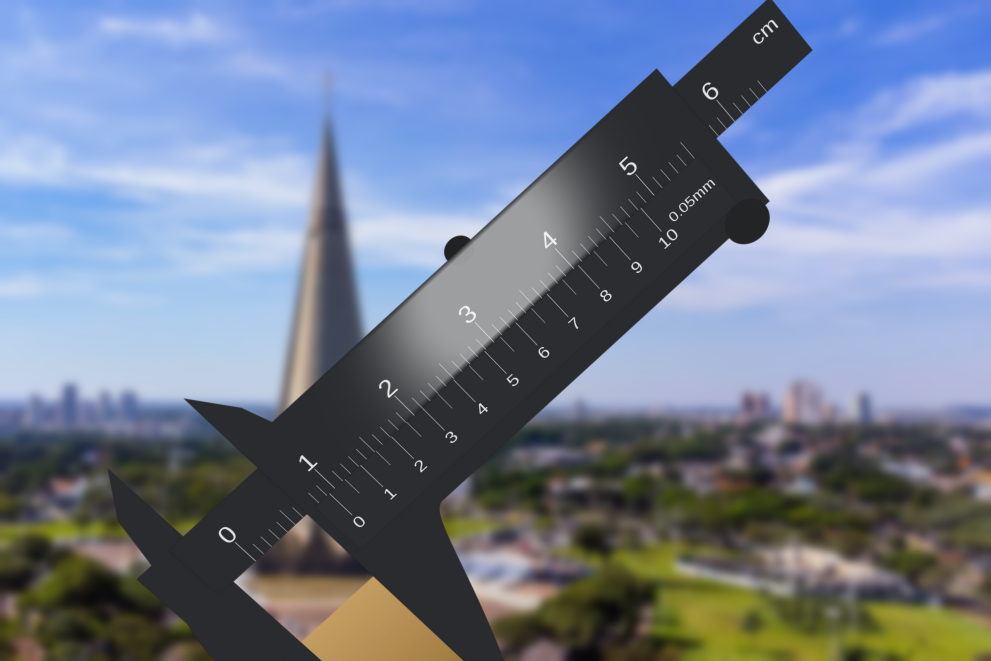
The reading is 9.3 mm
